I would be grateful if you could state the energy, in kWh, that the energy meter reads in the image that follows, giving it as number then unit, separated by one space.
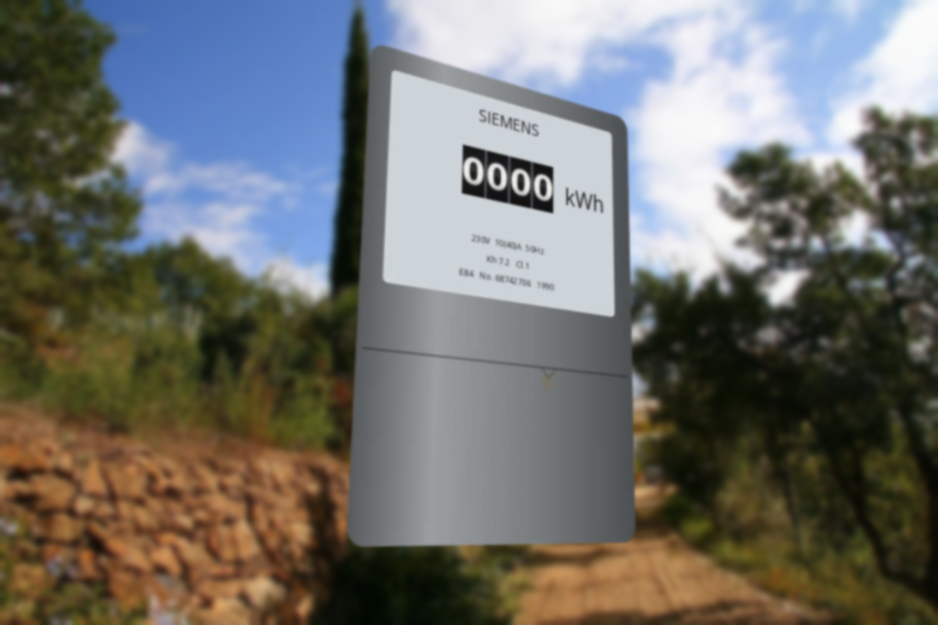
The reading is 0 kWh
